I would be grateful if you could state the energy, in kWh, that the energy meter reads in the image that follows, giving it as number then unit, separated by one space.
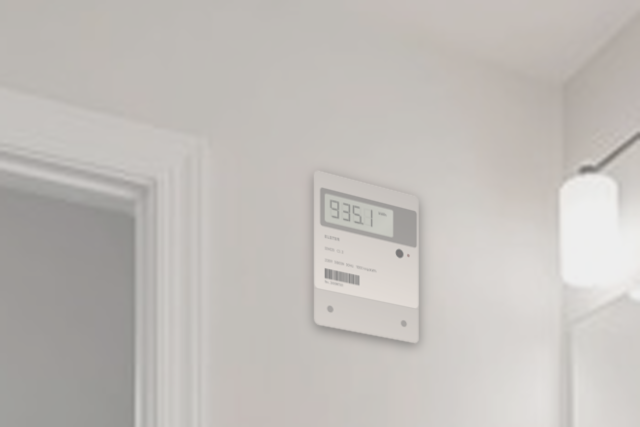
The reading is 935.1 kWh
